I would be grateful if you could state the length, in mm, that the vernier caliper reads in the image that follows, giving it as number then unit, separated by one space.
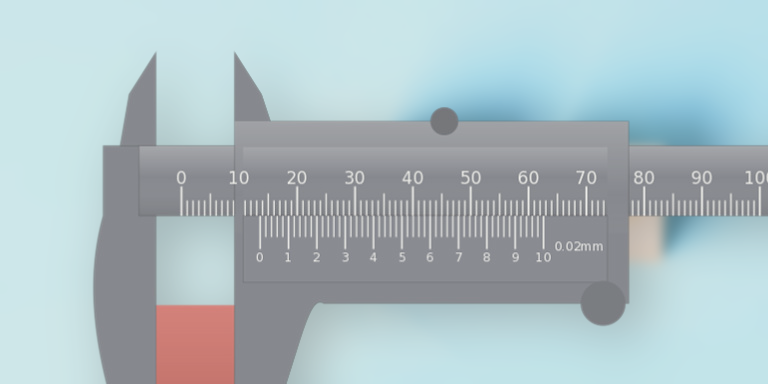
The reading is 13.6 mm
